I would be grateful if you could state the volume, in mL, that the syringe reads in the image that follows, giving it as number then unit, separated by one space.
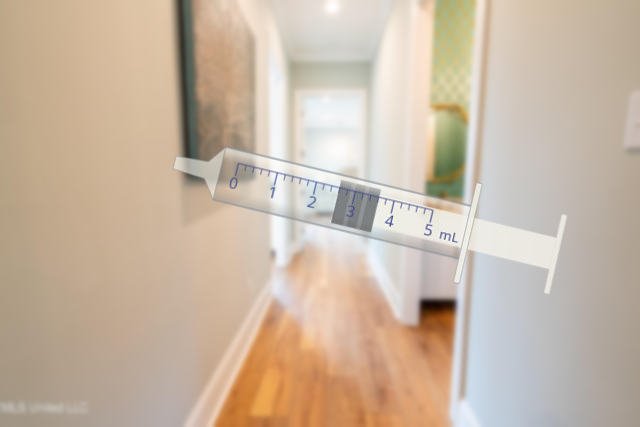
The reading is 2.6 mL
